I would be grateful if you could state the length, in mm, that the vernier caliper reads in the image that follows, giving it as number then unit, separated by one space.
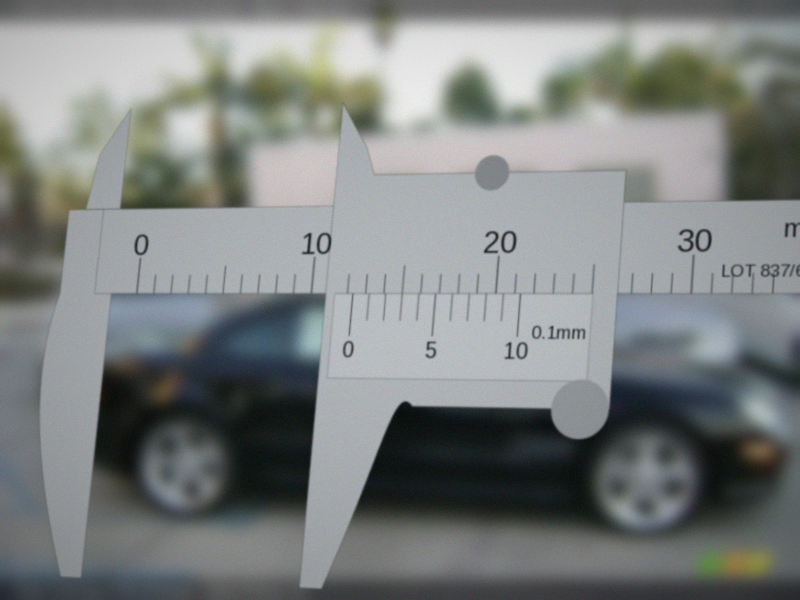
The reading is 12.3 mm
